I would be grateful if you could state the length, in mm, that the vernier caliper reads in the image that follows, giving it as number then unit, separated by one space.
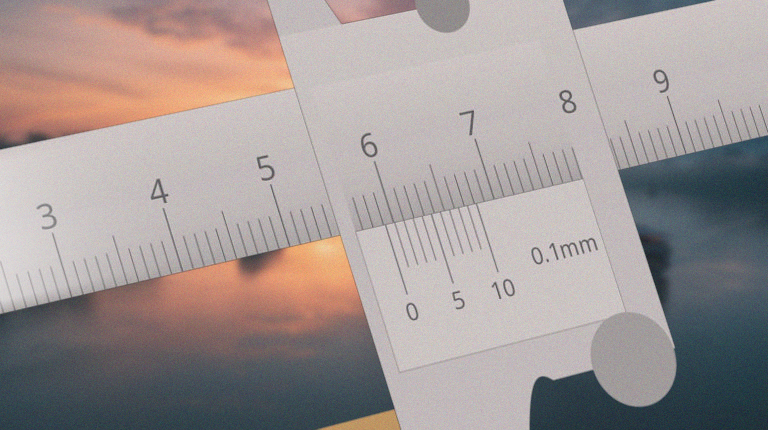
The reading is 59.2 mm
